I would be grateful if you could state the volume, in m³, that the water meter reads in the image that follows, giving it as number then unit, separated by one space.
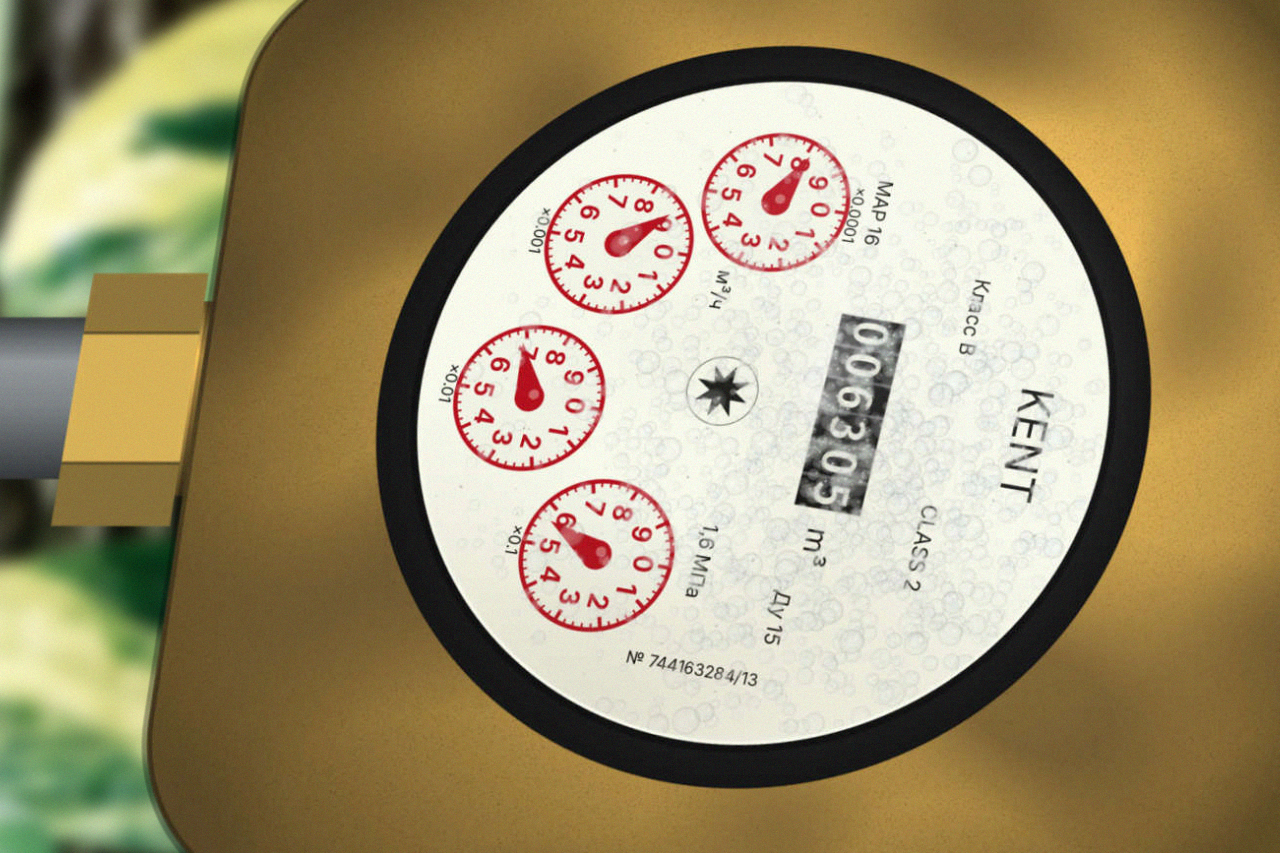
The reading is 6305.5688 m³
